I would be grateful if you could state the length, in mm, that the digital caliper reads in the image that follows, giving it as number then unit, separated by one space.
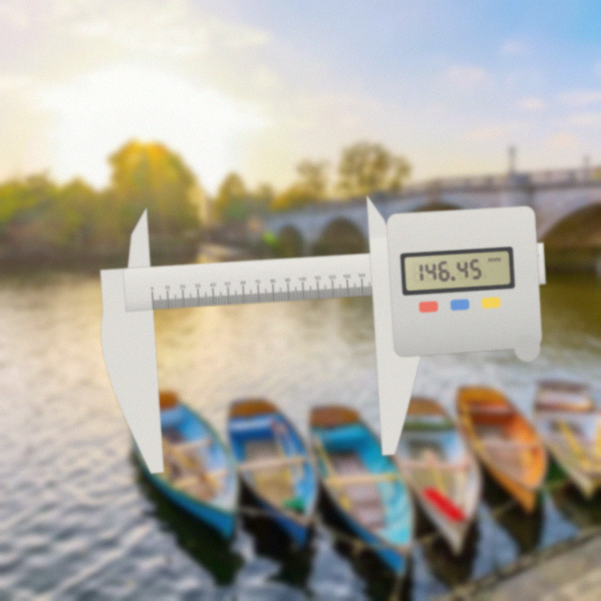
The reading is 146.45 mm
